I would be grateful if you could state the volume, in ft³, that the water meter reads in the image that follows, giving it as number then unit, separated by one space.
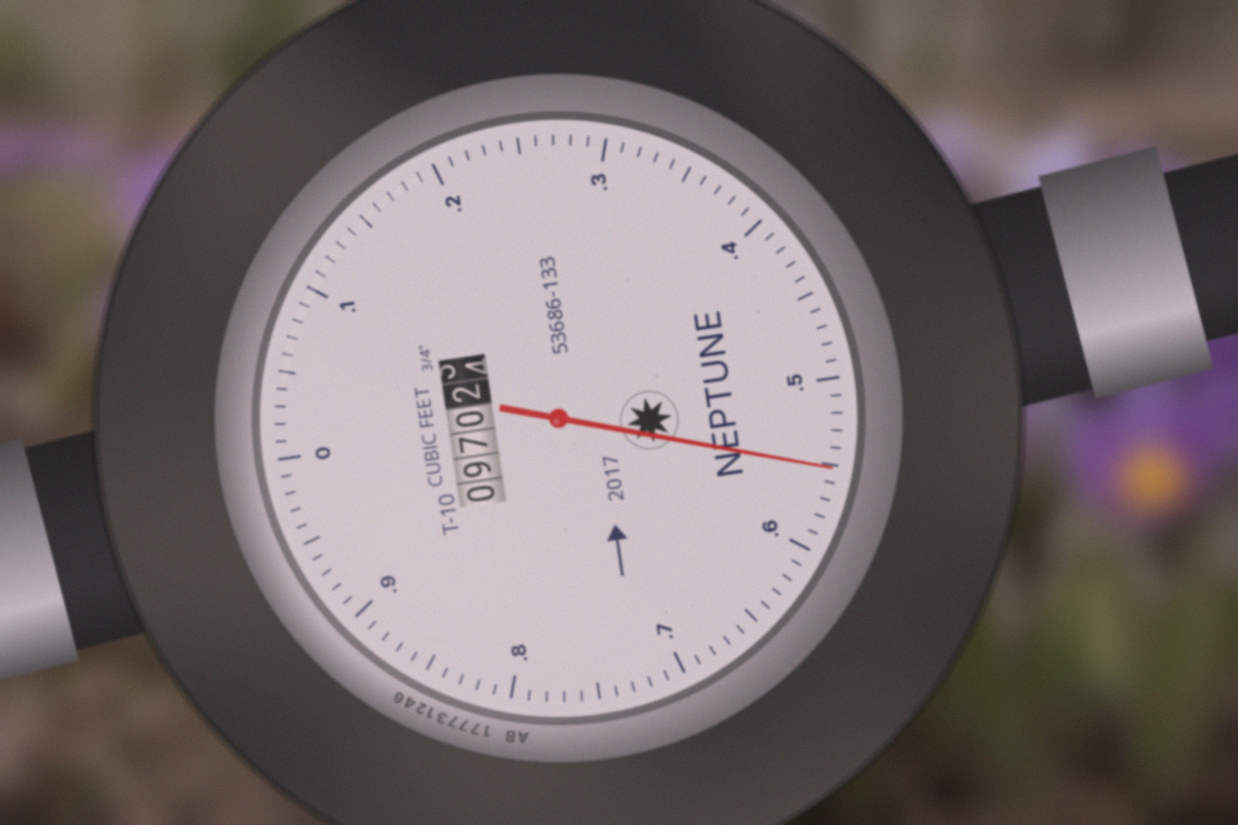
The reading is 97023.55 ft³
